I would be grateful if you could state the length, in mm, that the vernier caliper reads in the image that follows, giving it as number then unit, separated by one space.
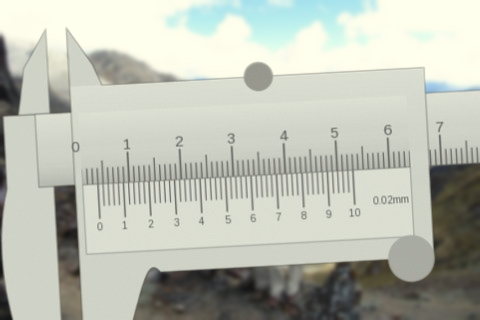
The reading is 4.0 mm
